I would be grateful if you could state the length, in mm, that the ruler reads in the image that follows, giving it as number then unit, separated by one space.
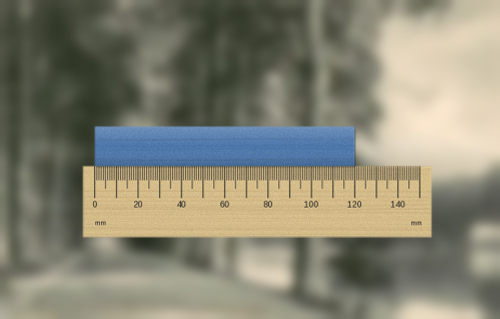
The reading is 120 mm
